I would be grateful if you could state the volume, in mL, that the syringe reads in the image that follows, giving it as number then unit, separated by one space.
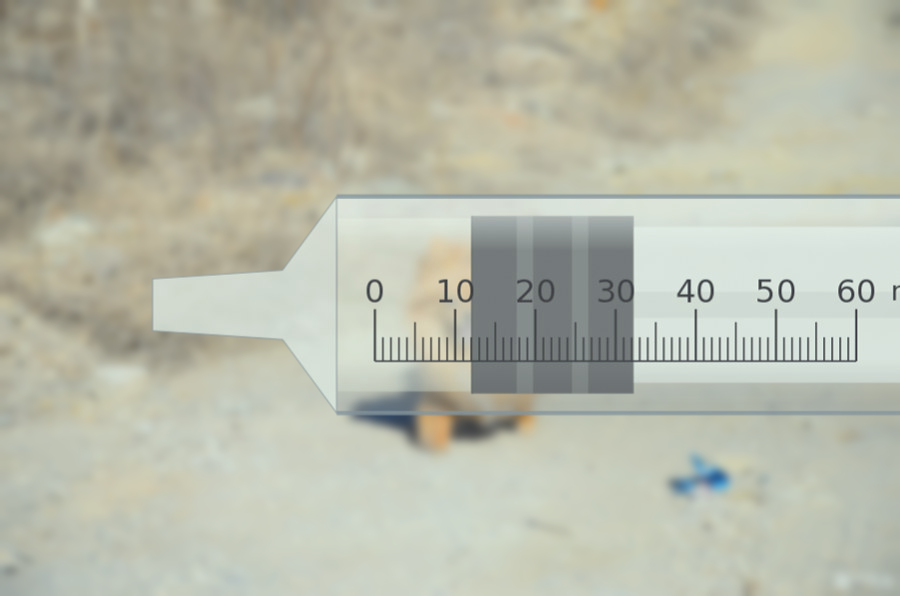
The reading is 12 mL
